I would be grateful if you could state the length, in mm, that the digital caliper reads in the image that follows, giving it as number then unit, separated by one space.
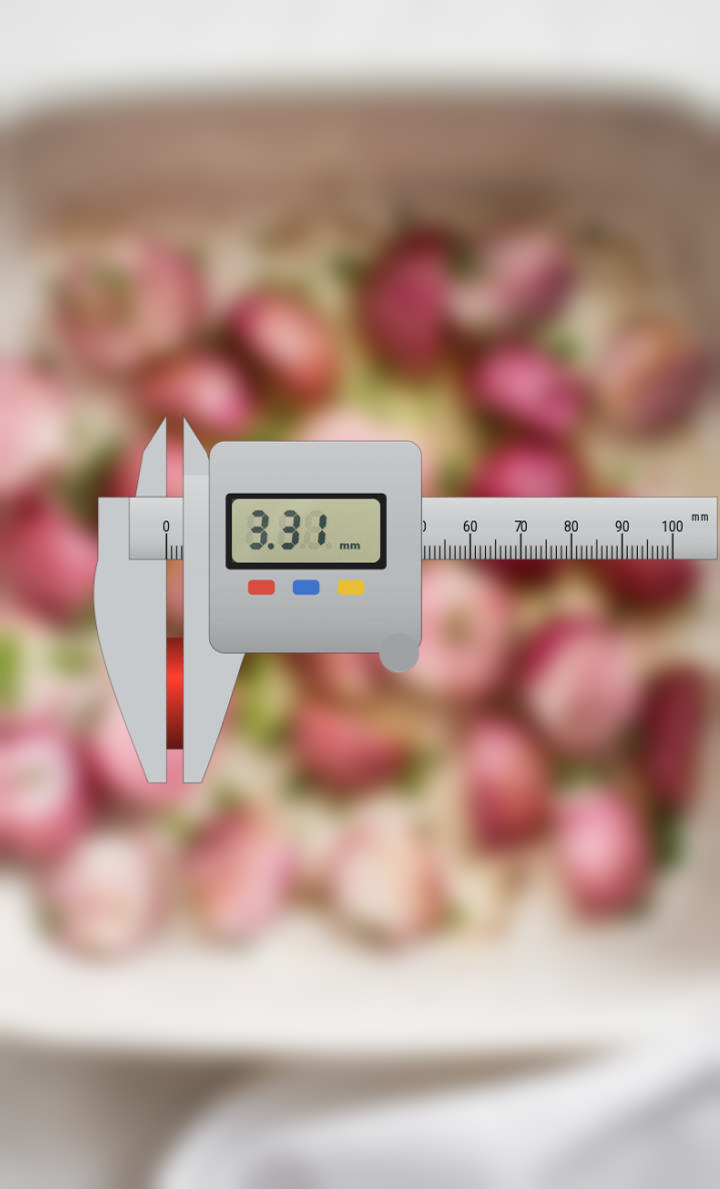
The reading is 3.31 mm
